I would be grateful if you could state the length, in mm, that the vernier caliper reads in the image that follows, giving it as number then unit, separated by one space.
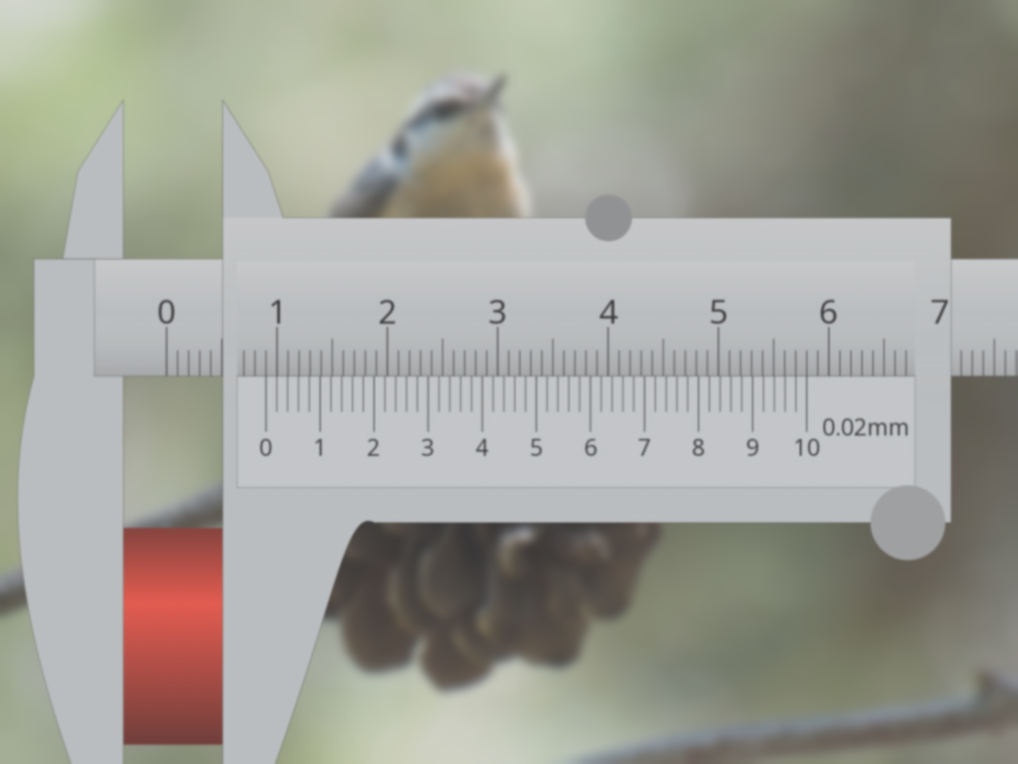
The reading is 9.0 mm
